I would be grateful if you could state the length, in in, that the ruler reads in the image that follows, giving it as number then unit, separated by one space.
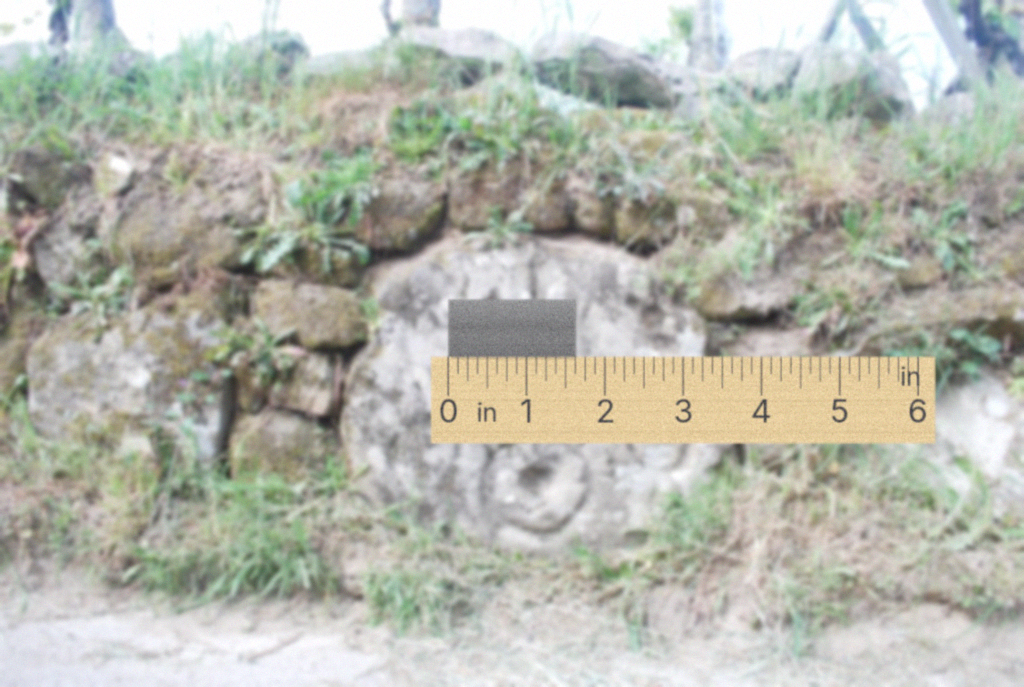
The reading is 1.625 in
